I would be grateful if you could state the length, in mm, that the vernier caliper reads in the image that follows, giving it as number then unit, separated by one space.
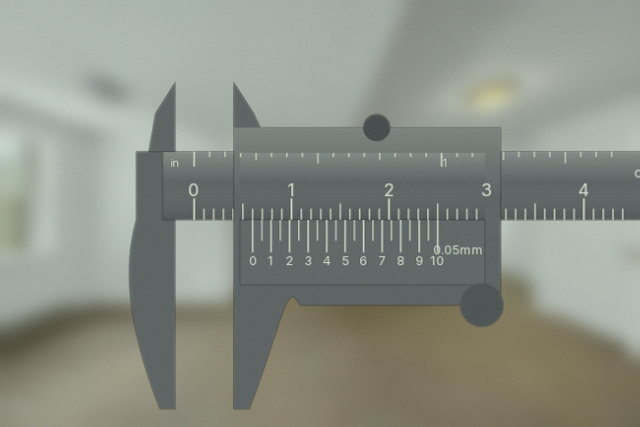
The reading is 6.0 mm
